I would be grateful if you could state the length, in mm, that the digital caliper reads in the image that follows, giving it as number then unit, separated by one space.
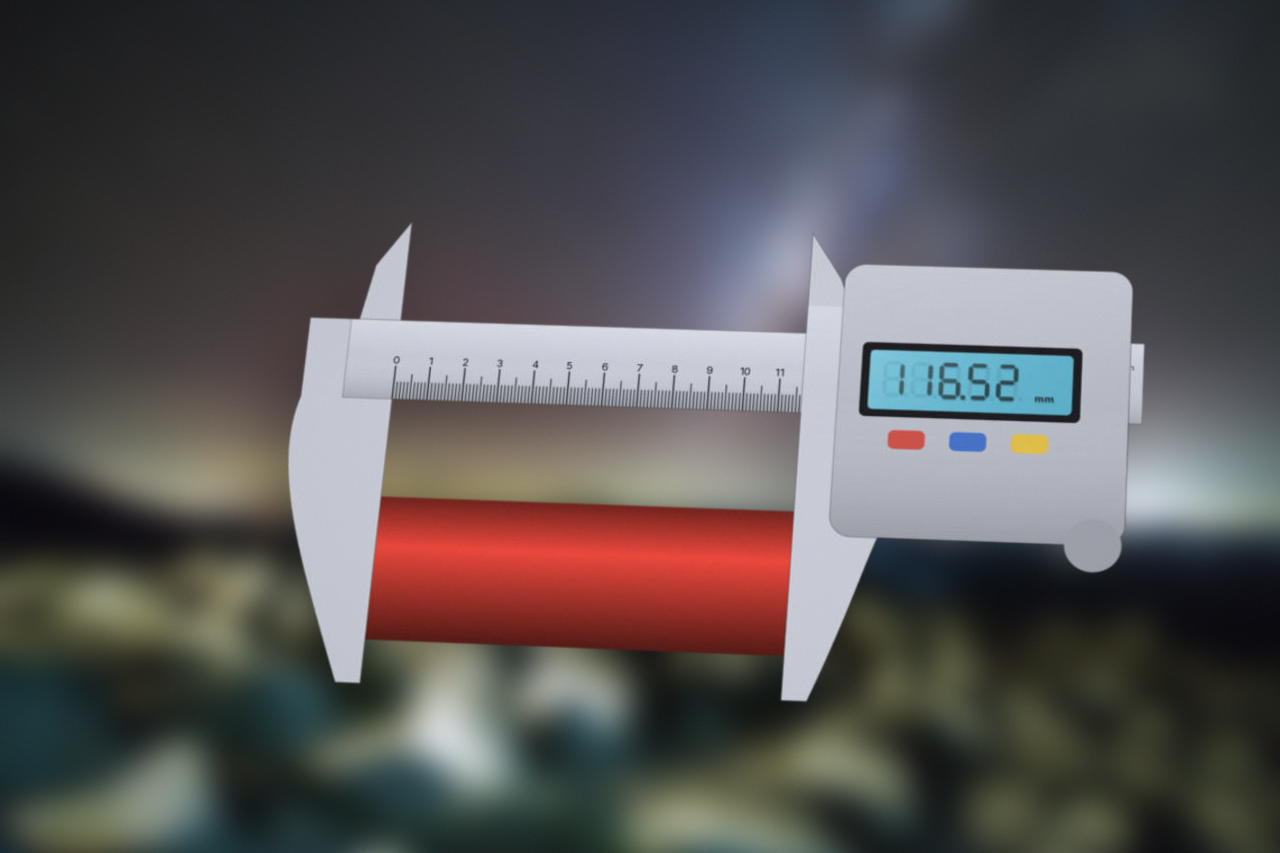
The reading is 116.52 mm
